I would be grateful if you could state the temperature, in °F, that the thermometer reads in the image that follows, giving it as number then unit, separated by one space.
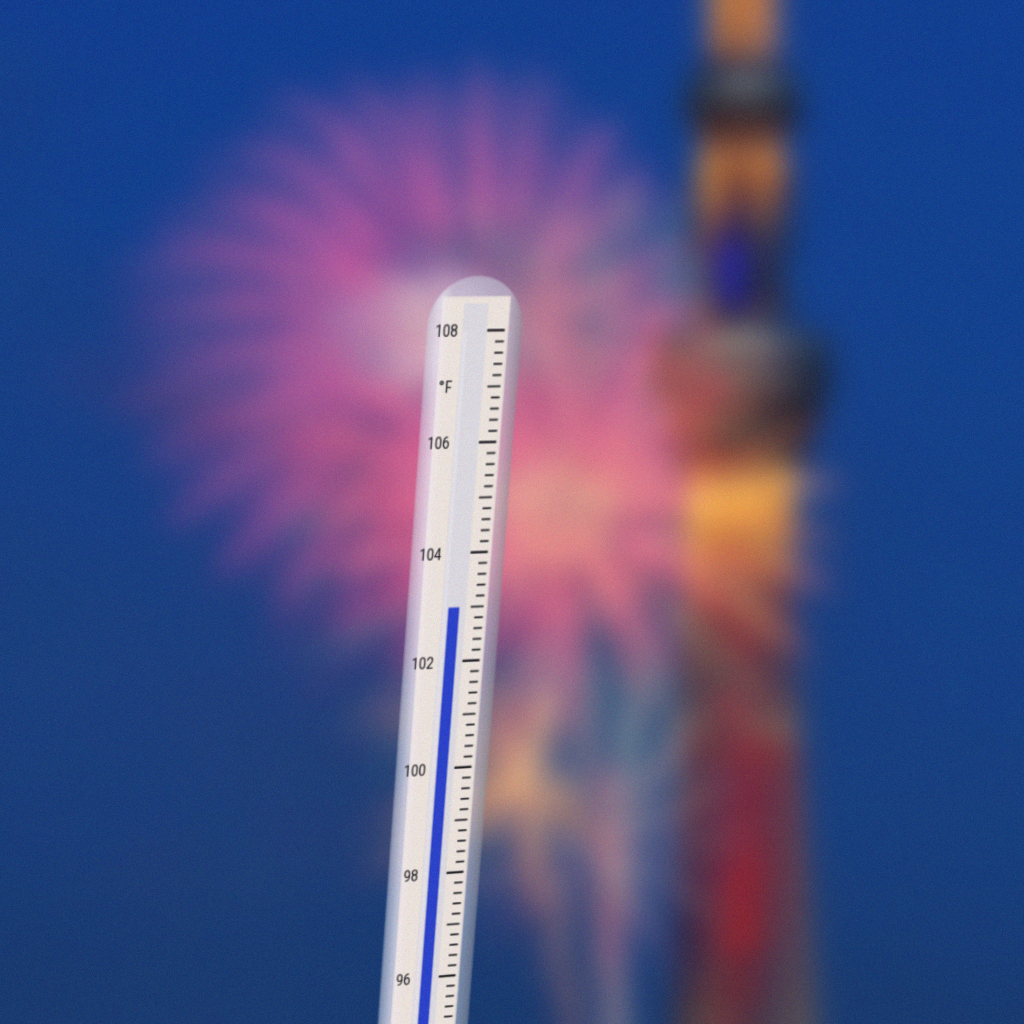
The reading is 103 °F
